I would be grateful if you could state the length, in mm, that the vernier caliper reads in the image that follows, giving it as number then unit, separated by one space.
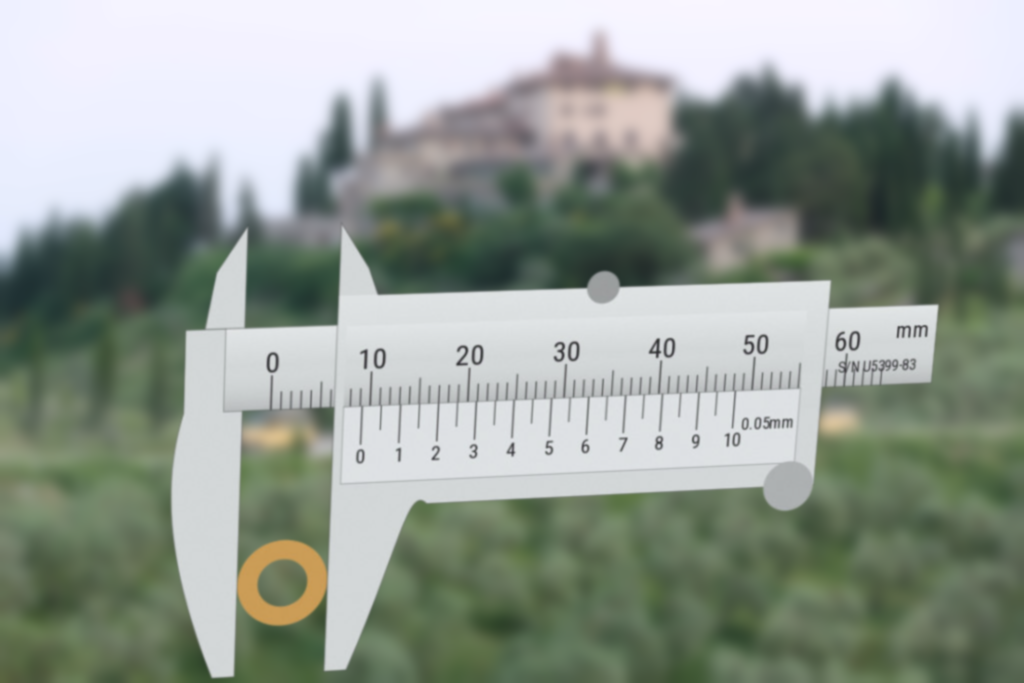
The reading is 9.2 mm
